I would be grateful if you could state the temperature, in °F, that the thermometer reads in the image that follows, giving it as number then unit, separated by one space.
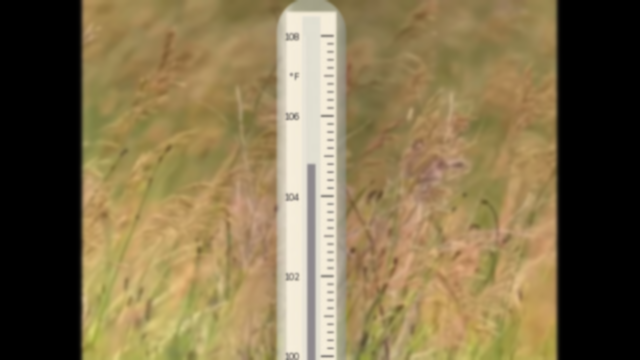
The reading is 104.8 °F
